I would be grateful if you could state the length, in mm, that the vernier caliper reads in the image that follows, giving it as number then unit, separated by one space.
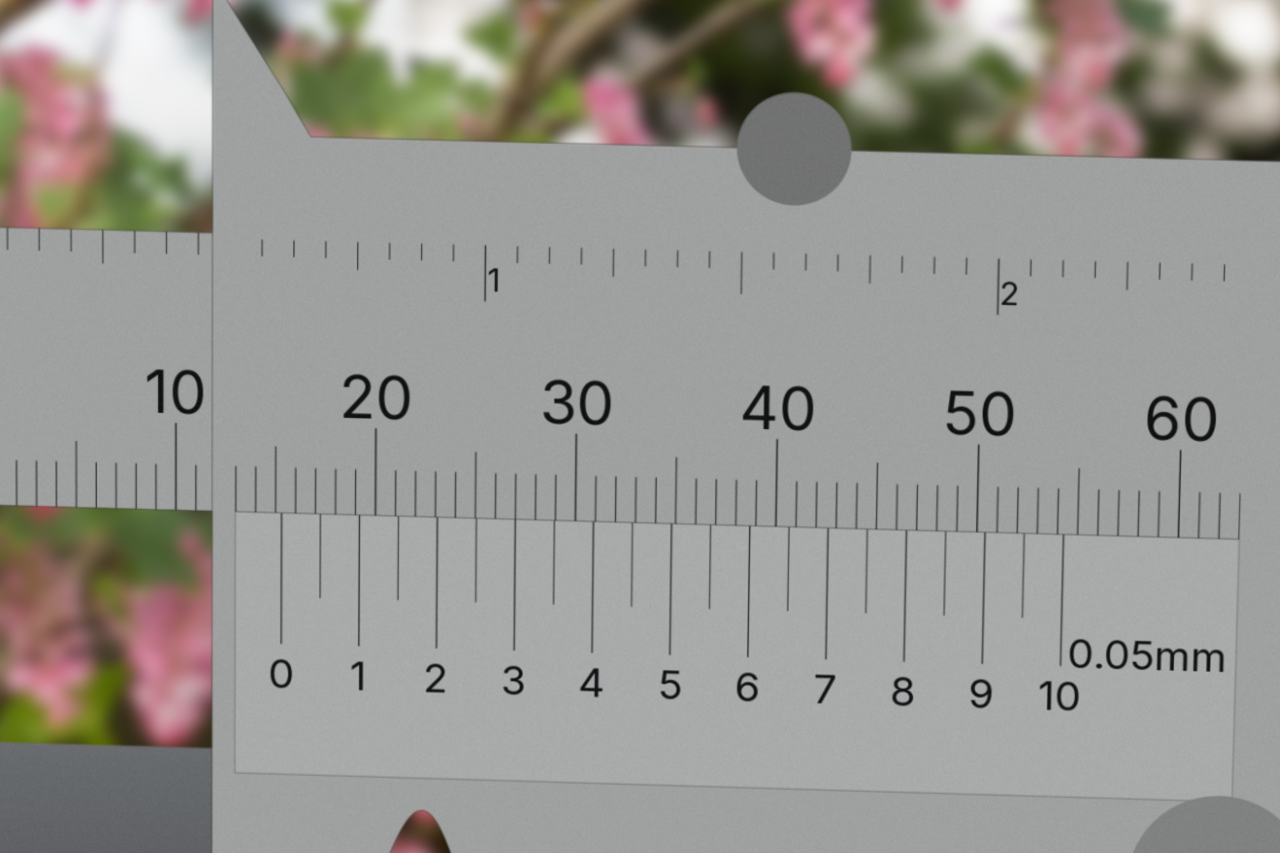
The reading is 15.3 mm
